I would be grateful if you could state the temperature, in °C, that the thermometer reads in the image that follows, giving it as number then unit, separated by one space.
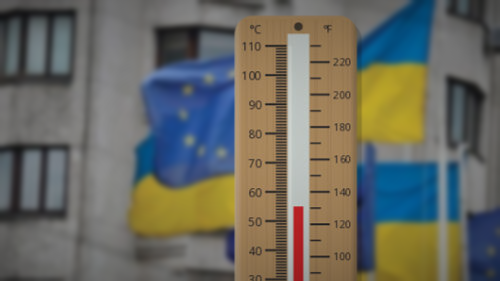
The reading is 55 °C
